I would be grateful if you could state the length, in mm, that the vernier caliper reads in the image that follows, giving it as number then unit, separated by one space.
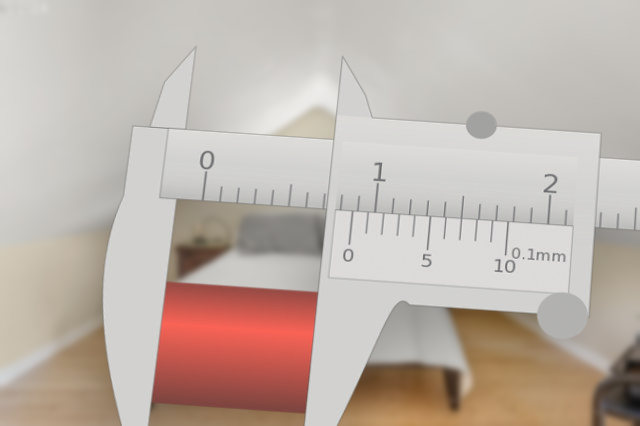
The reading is 8.7 mm
